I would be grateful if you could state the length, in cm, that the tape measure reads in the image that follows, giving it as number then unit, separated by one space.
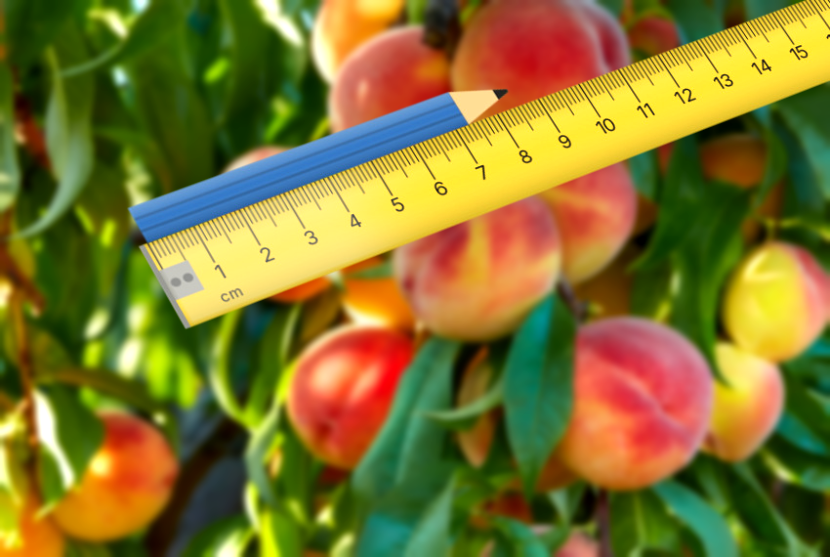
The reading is 8.5 cm
